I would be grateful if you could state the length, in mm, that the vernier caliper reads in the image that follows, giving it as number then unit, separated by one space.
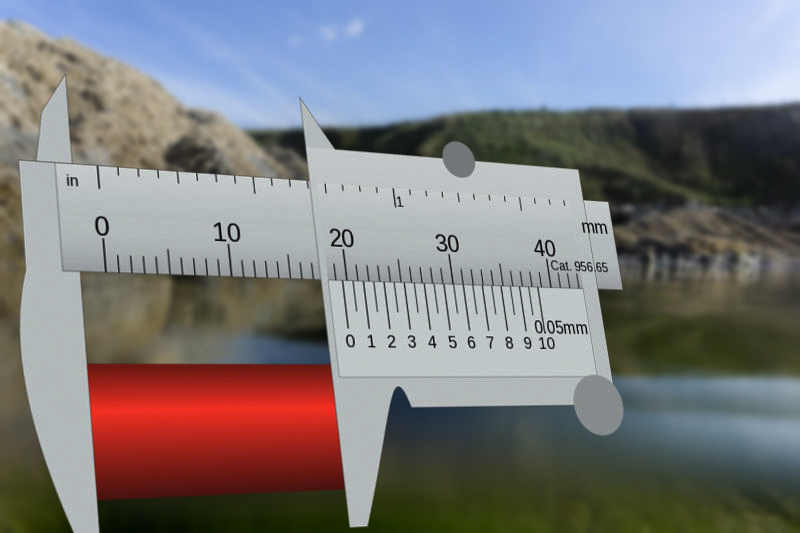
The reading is 19.6 mm
